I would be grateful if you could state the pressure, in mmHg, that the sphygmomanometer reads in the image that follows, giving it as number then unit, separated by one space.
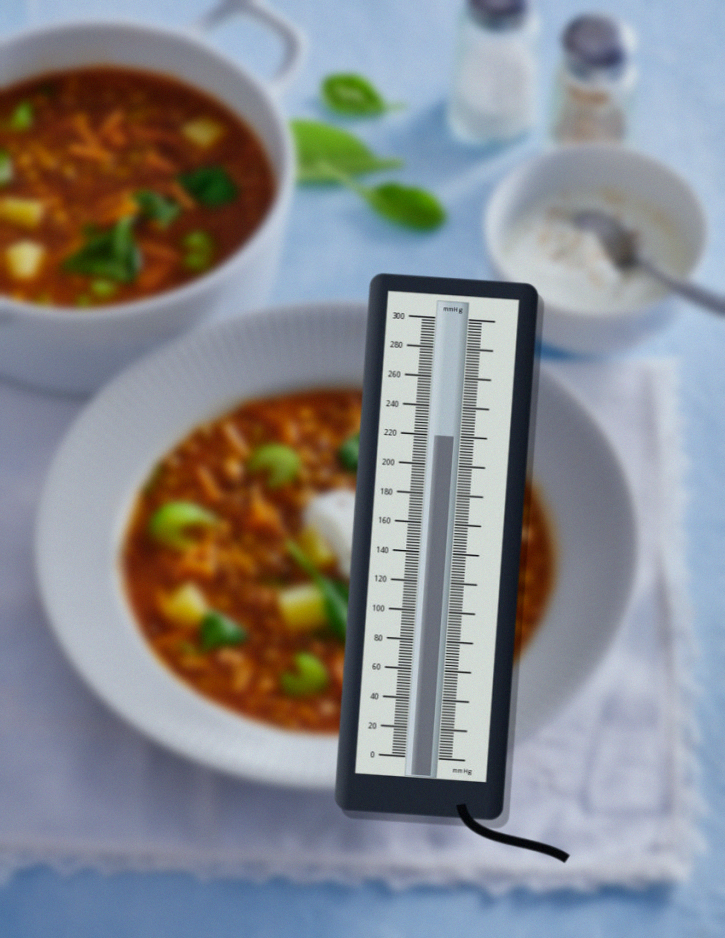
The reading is 220 mmHg
